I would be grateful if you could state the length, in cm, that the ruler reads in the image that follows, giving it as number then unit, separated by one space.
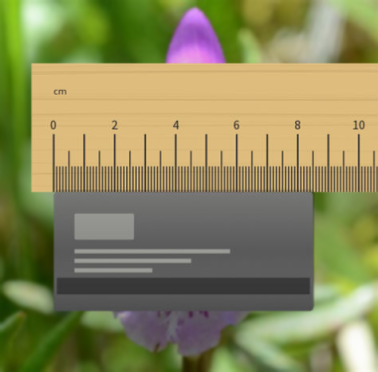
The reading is 8.5 cm
